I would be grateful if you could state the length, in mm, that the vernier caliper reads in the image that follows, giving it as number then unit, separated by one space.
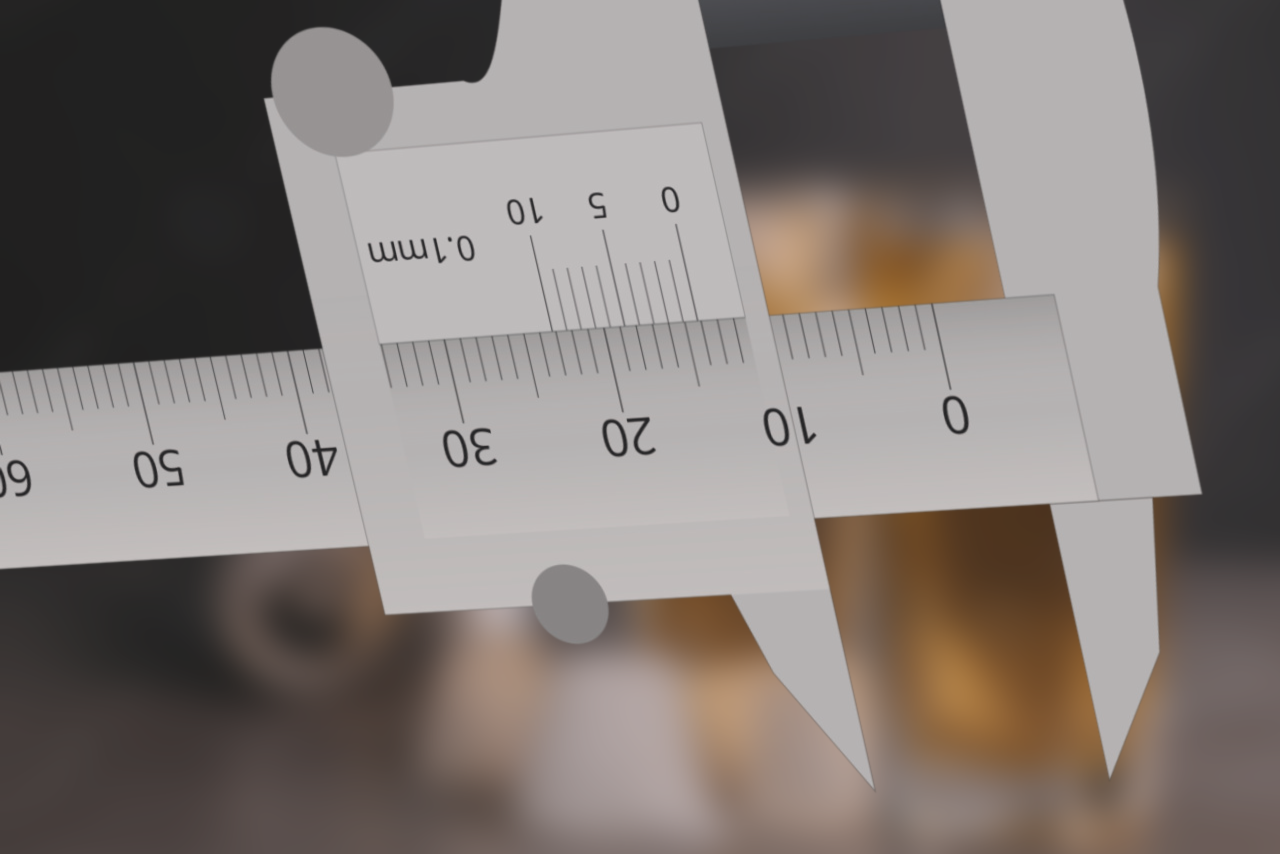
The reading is 14.2 mm
